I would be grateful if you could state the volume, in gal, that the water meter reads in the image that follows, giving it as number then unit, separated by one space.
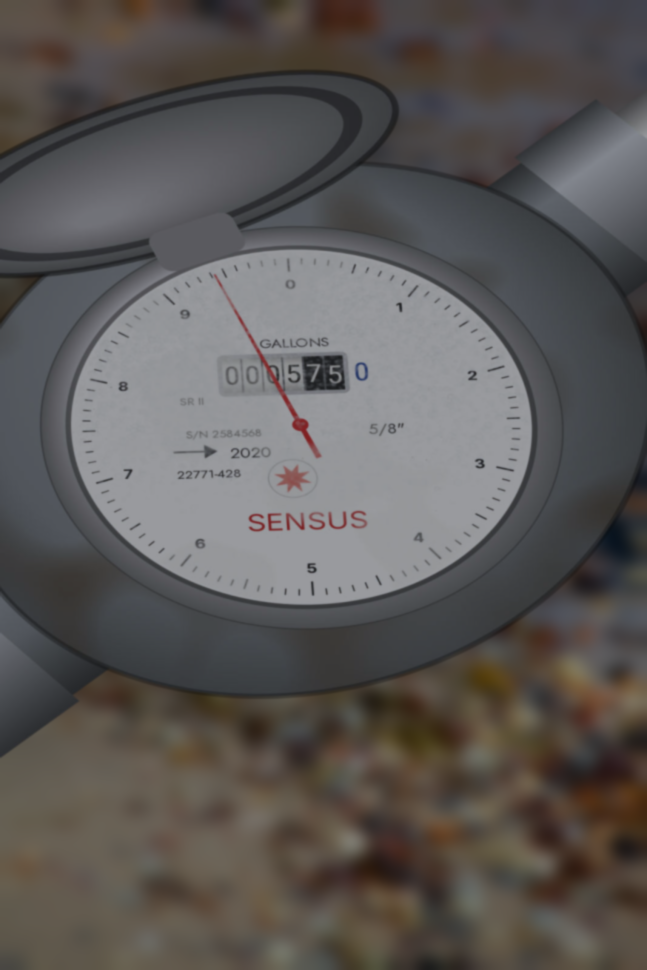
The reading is 5749.4 gal
